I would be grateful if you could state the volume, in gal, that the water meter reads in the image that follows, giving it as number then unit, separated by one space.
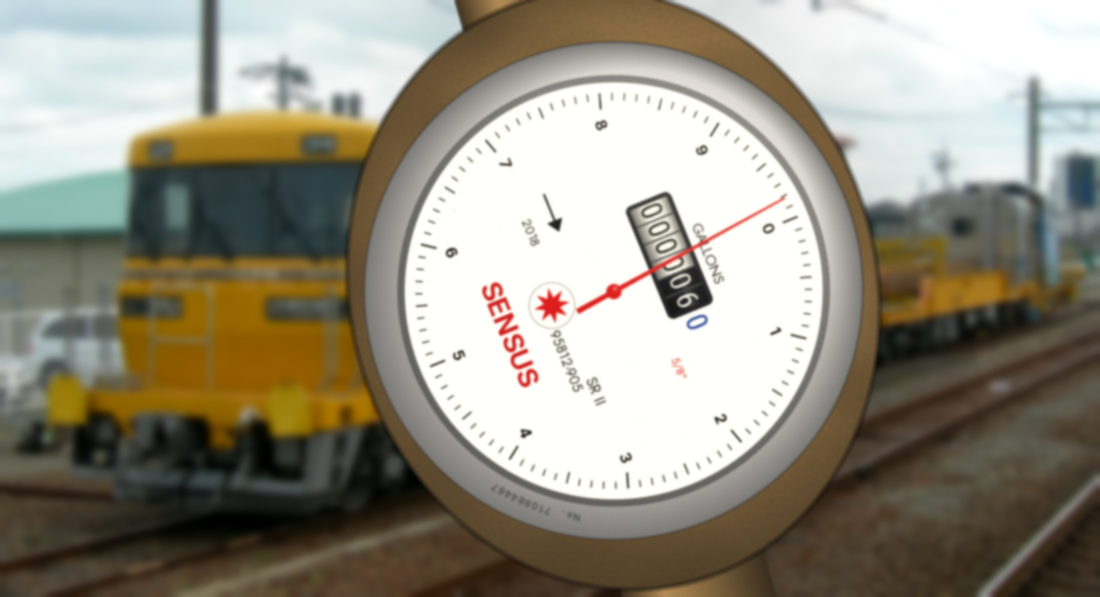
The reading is 59.8 gal
